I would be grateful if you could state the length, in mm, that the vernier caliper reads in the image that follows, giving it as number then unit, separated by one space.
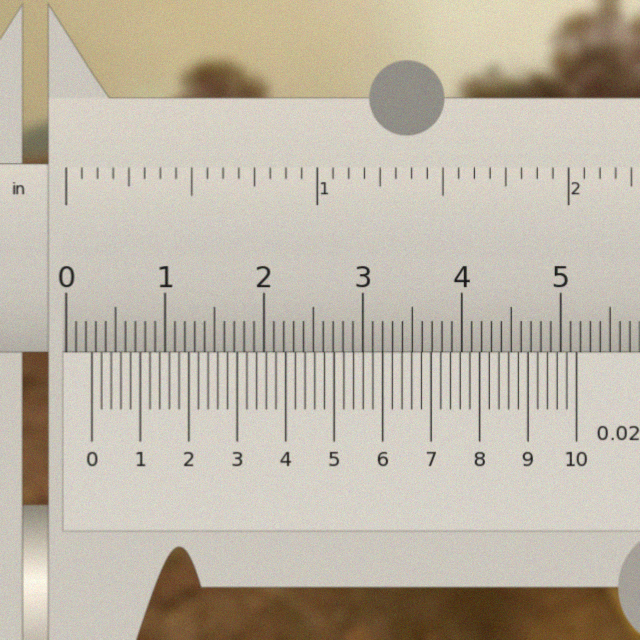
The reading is 2.6 mm
